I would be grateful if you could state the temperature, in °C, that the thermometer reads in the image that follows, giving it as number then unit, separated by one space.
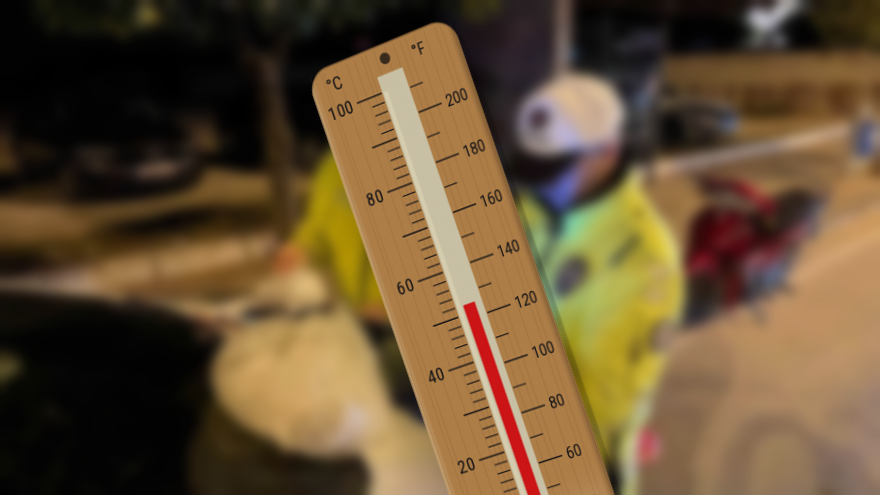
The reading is 52 °C
